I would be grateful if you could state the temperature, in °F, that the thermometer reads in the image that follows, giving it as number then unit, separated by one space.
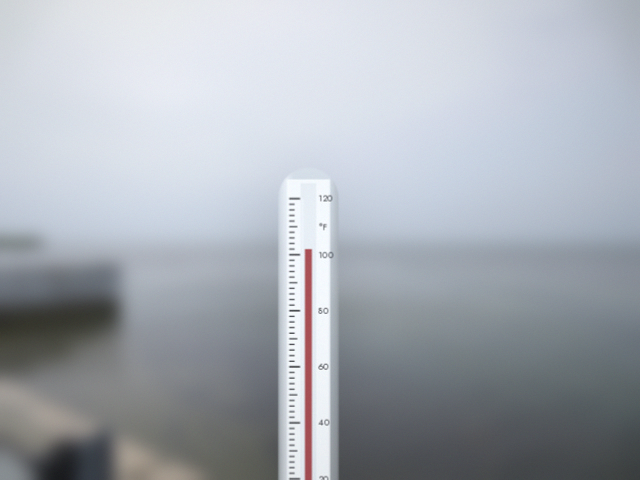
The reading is 102 °F
